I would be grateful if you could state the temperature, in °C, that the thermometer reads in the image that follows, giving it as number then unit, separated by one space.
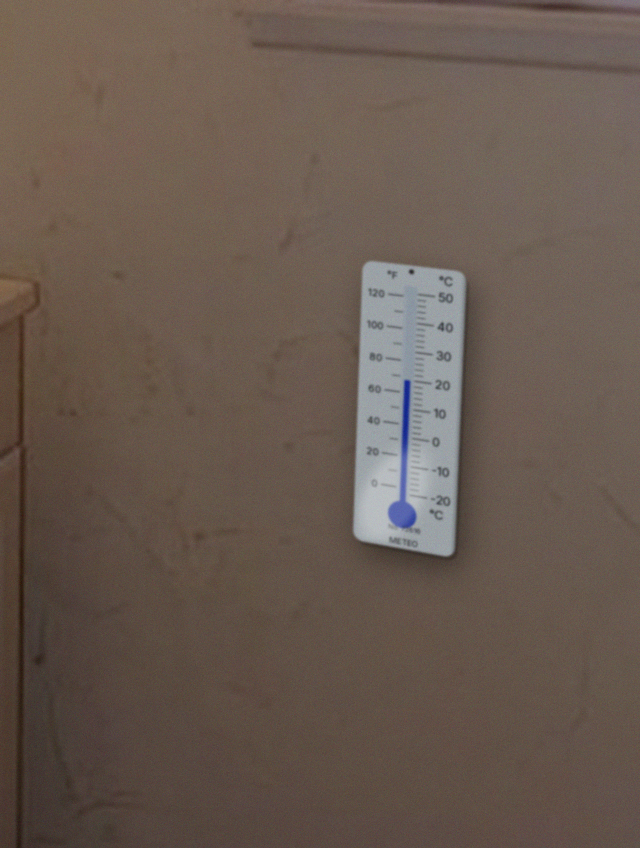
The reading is 20 °C
